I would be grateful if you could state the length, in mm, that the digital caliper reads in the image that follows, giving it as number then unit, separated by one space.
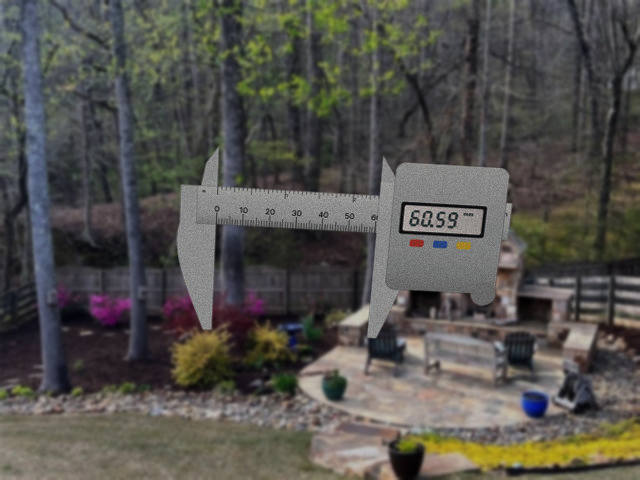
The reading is 60.59 mm
